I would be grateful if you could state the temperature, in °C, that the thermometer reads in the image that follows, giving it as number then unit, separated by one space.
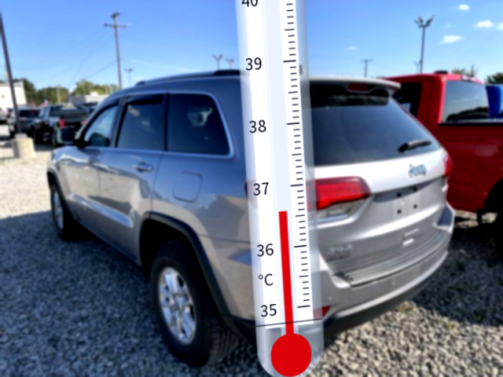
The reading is 36.6 °C
